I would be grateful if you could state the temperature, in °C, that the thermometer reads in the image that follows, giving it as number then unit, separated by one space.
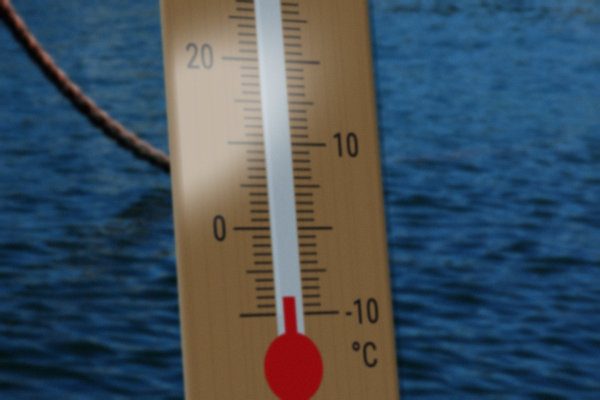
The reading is -8 °C
